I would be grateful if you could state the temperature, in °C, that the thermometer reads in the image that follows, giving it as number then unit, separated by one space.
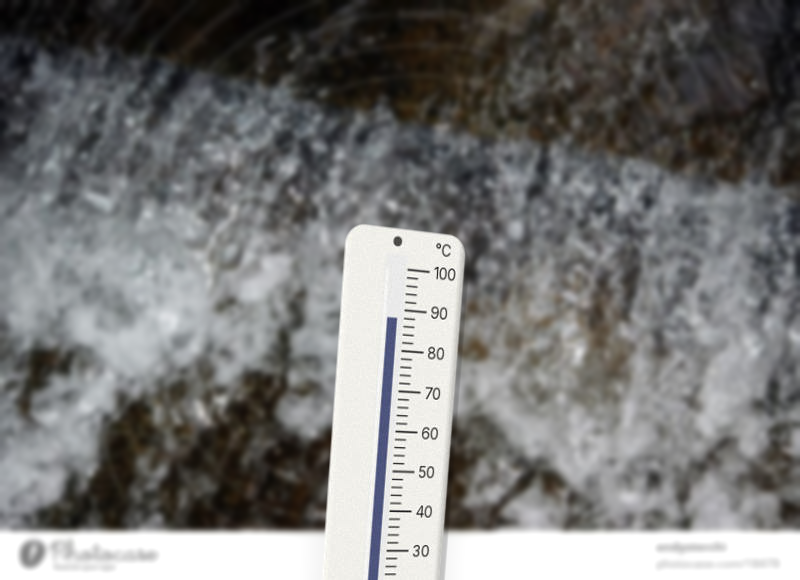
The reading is 88 °C
